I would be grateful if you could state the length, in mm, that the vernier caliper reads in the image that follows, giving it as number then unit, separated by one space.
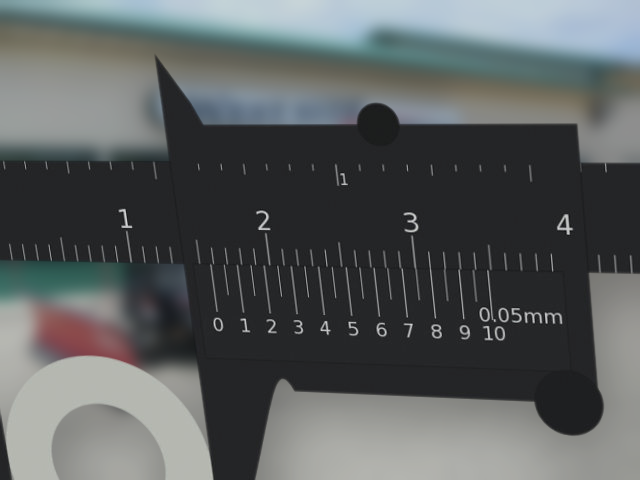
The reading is 15.8 mm
